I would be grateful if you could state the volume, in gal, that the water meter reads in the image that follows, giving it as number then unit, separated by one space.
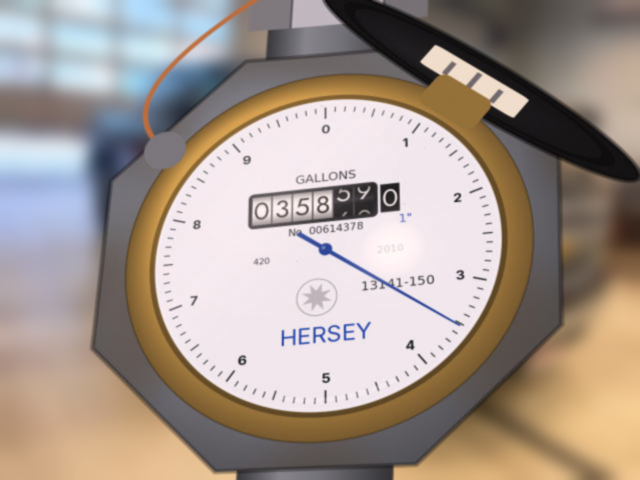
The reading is 358593.5 gal
